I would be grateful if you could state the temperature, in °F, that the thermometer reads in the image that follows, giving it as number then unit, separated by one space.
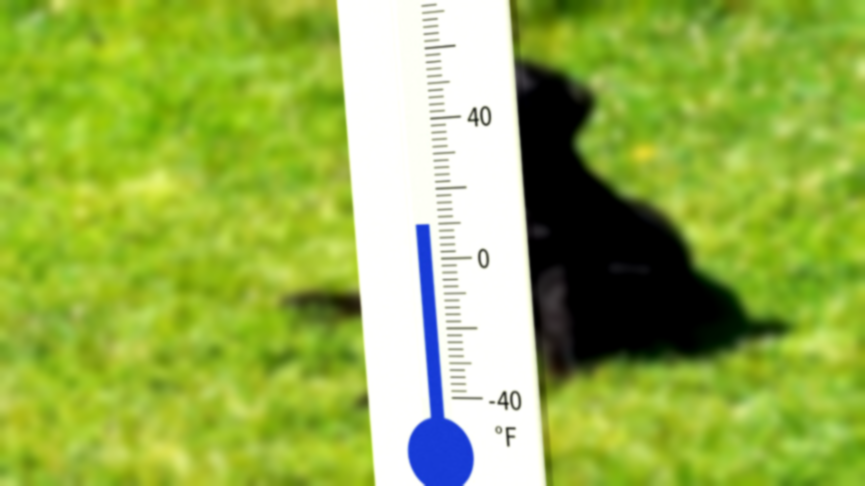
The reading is 10 °F
